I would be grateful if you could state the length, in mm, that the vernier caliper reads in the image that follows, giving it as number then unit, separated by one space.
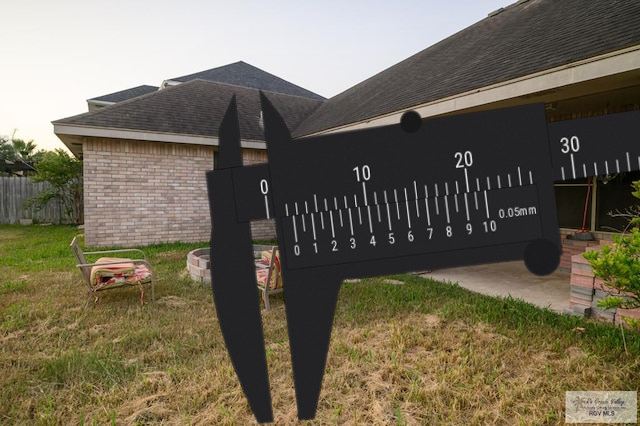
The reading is 2.6 mm
